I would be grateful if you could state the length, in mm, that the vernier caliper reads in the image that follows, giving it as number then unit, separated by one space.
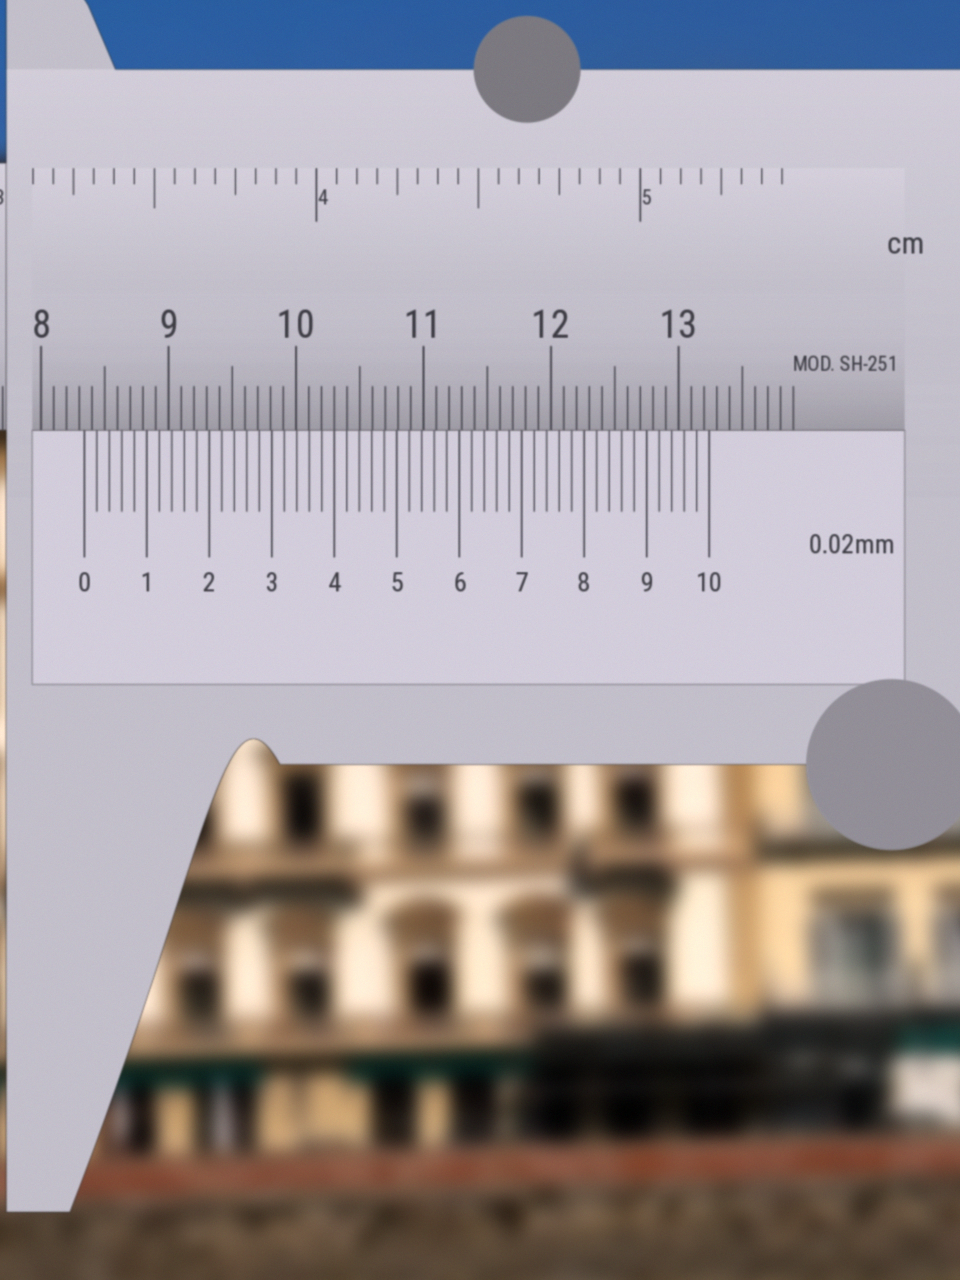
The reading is 83.4 mm
